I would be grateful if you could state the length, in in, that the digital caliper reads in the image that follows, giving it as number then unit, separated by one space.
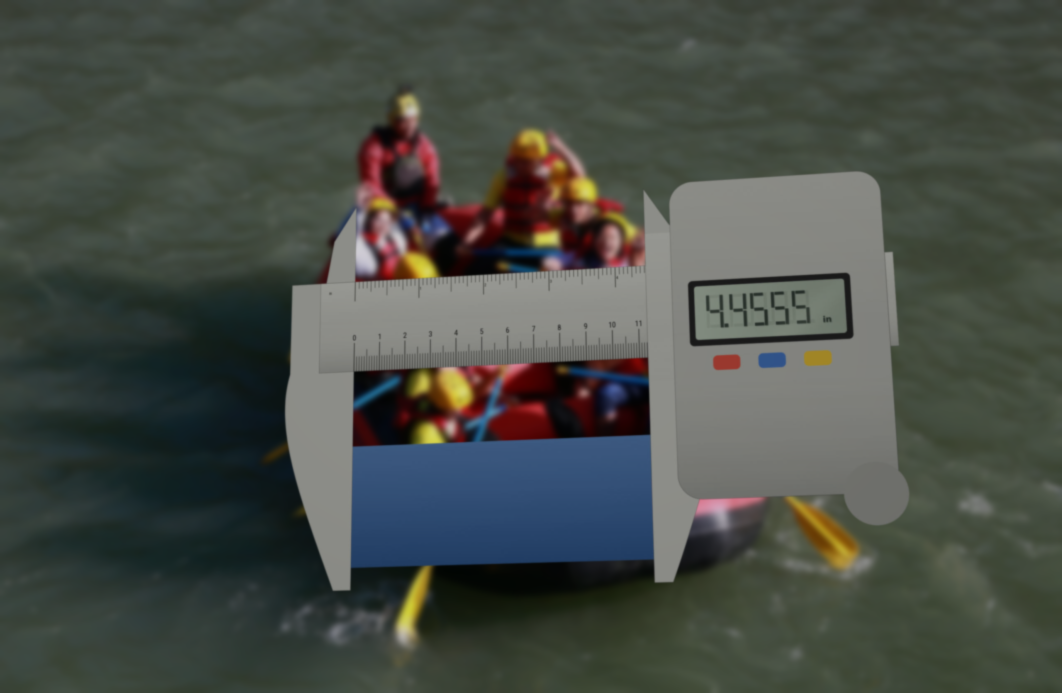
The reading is 4.4555 in
